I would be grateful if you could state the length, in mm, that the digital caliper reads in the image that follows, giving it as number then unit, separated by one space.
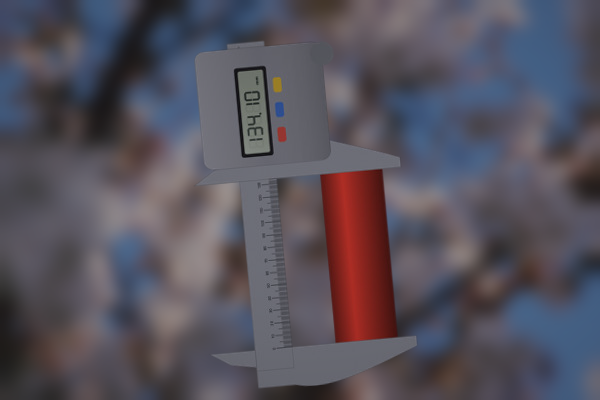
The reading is 134.10 mm
